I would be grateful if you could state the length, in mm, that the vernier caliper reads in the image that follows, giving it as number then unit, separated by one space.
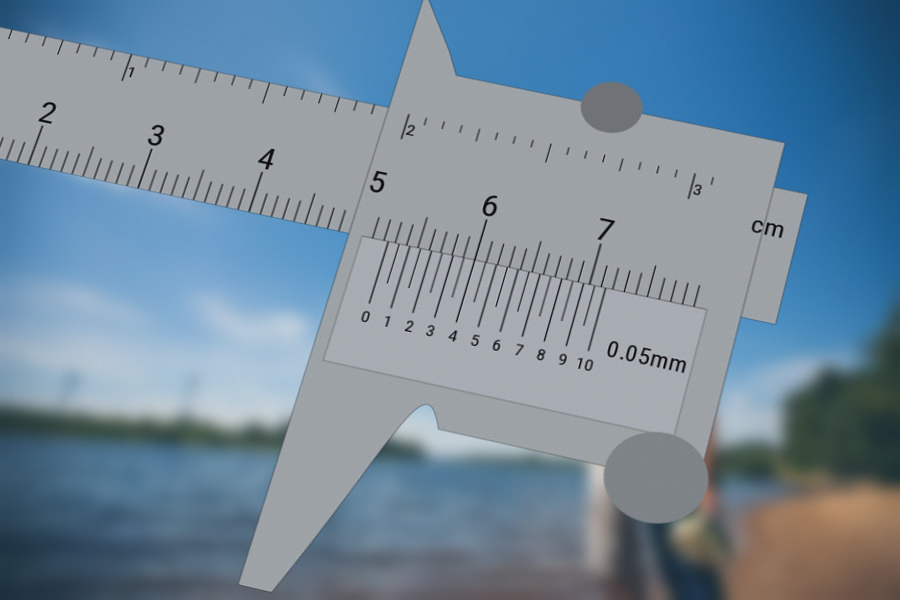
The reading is 52.4 mm
